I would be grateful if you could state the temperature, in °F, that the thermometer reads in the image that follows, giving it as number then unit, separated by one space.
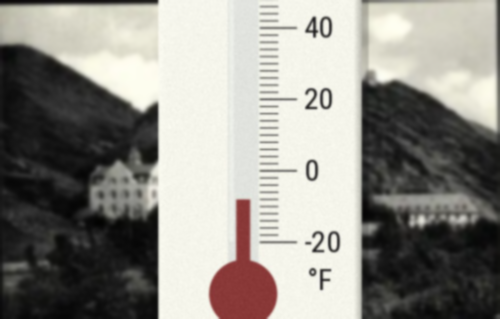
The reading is -8 °F
